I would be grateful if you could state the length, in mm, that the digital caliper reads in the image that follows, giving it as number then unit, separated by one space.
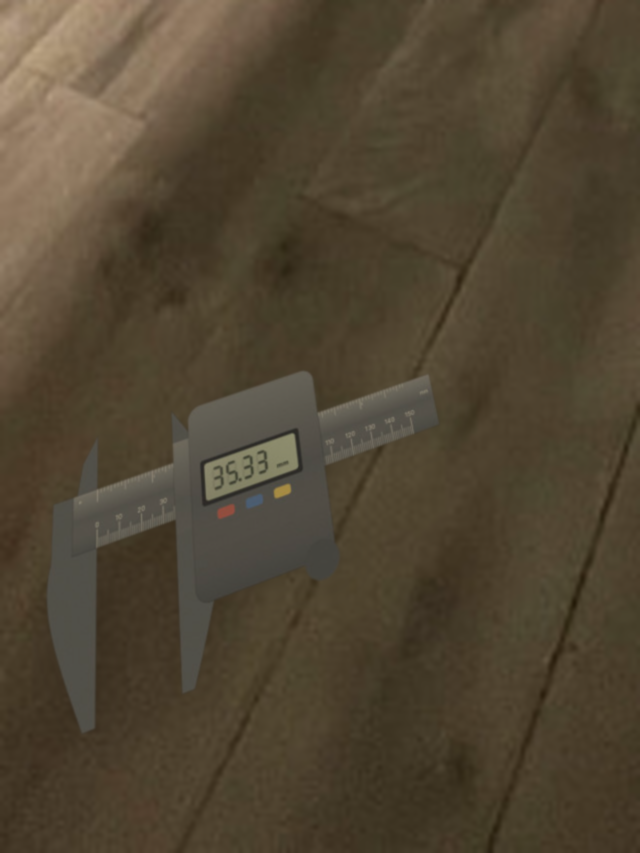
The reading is 35.33 mm
